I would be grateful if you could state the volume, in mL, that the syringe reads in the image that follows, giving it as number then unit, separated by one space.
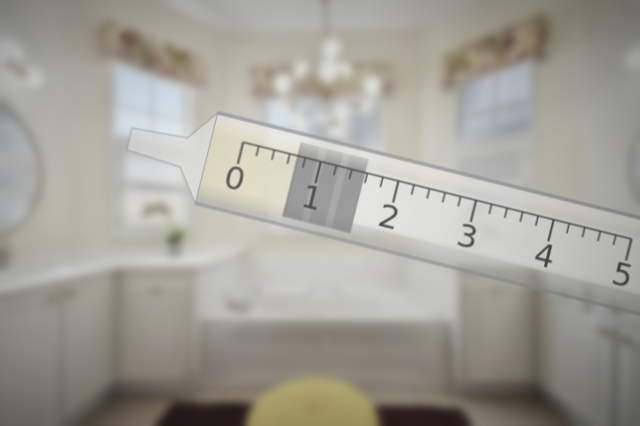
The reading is 0.7 mL
